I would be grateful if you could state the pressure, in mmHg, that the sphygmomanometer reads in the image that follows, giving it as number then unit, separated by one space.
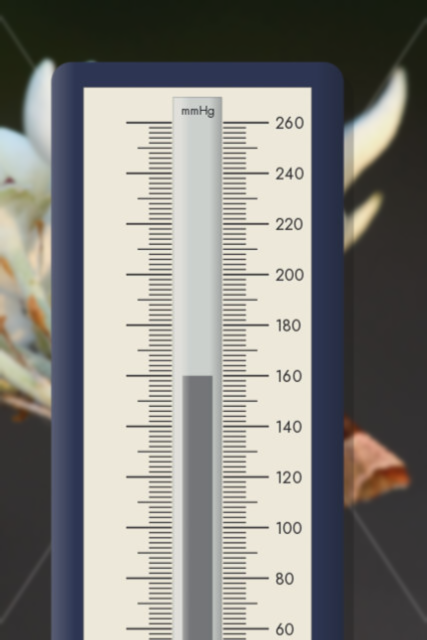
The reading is 160 mmHg
